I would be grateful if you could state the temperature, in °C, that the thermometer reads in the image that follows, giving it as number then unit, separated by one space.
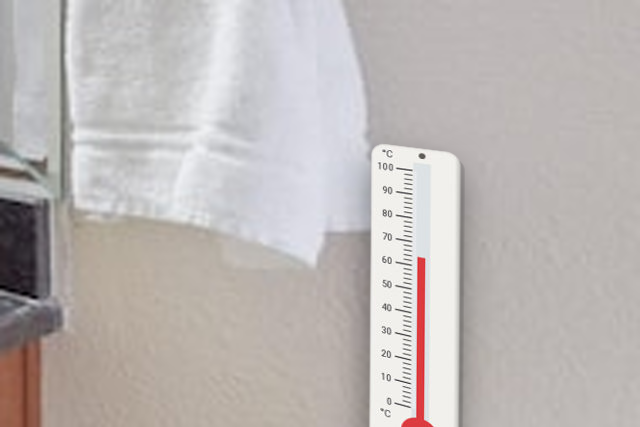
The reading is 64 °C
